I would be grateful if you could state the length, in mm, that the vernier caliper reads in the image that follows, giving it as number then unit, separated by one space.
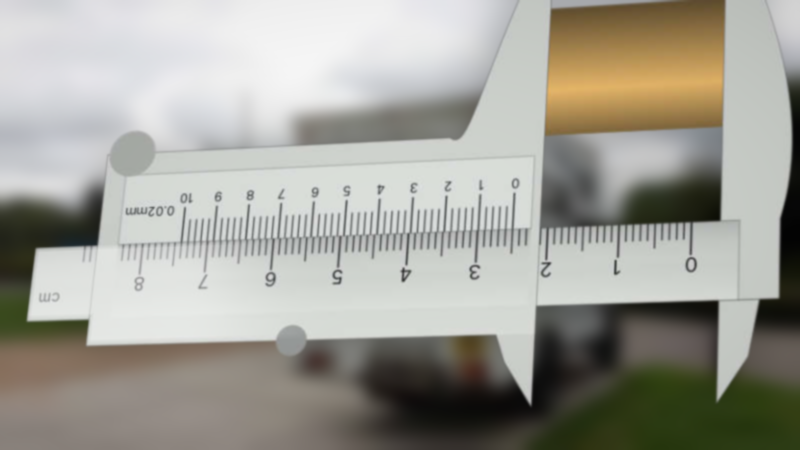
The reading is 25.0 mm
